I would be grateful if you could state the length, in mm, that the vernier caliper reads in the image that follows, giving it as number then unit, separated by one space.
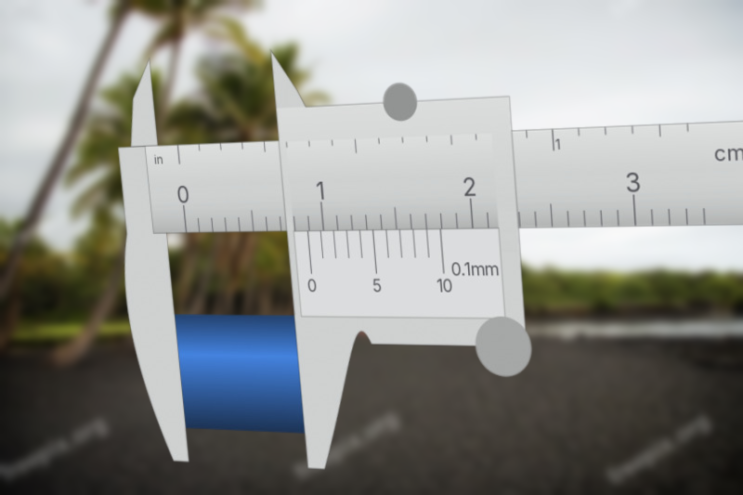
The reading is 8.9 mm
